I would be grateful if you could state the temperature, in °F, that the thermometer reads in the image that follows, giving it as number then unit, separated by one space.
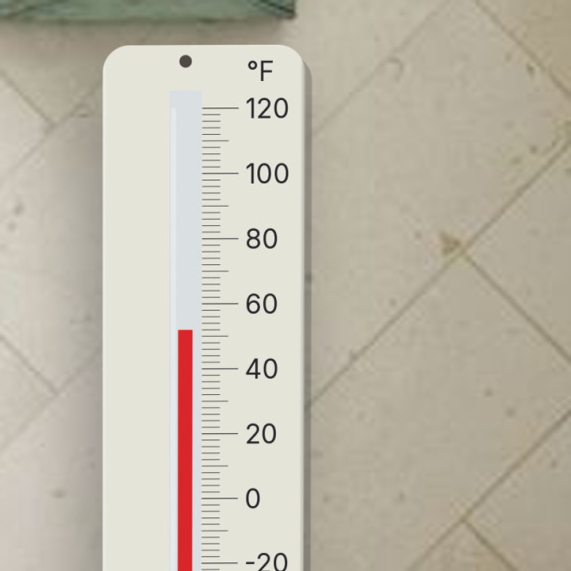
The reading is 52 °F
